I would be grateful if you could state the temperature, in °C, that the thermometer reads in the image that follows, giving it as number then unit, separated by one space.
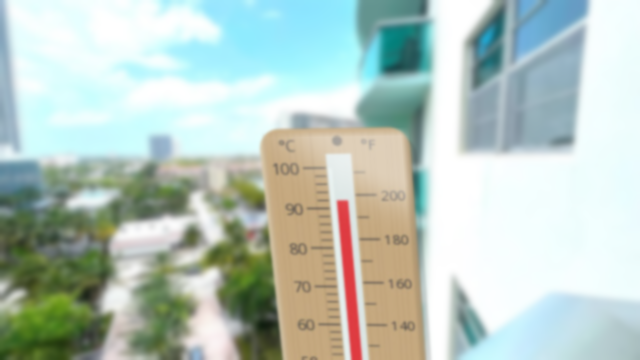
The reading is 92 °C
